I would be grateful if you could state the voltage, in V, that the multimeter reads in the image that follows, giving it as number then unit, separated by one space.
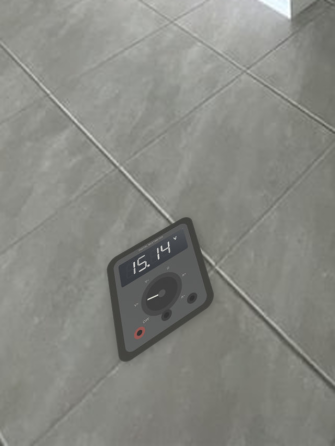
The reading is 15.14 V
